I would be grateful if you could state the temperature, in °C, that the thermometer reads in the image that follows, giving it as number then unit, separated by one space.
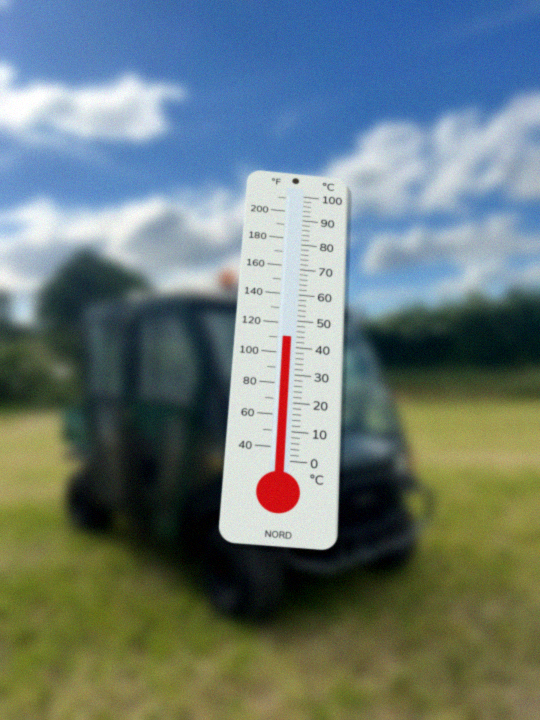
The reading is 44 °C
